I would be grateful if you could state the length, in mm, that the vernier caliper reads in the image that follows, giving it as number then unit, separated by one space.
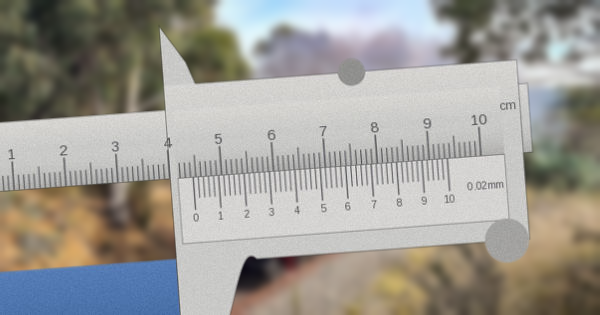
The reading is 44.5 mm
